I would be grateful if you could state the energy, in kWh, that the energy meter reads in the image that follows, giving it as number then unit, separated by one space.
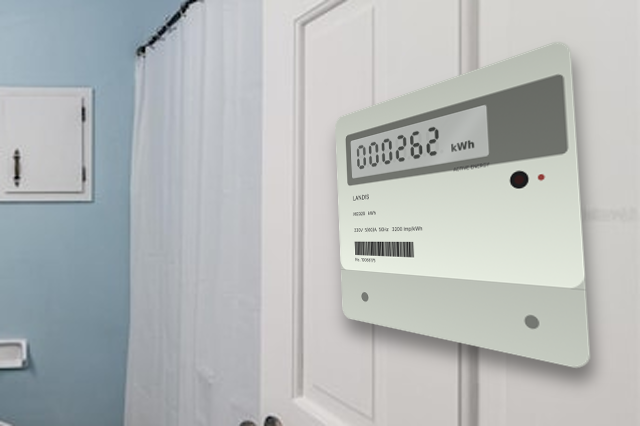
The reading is 262 kWh
